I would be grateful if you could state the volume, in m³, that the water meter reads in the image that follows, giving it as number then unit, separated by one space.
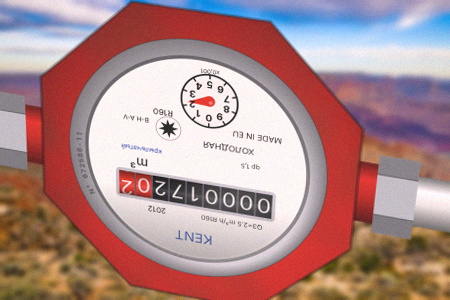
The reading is 172.022 m³
